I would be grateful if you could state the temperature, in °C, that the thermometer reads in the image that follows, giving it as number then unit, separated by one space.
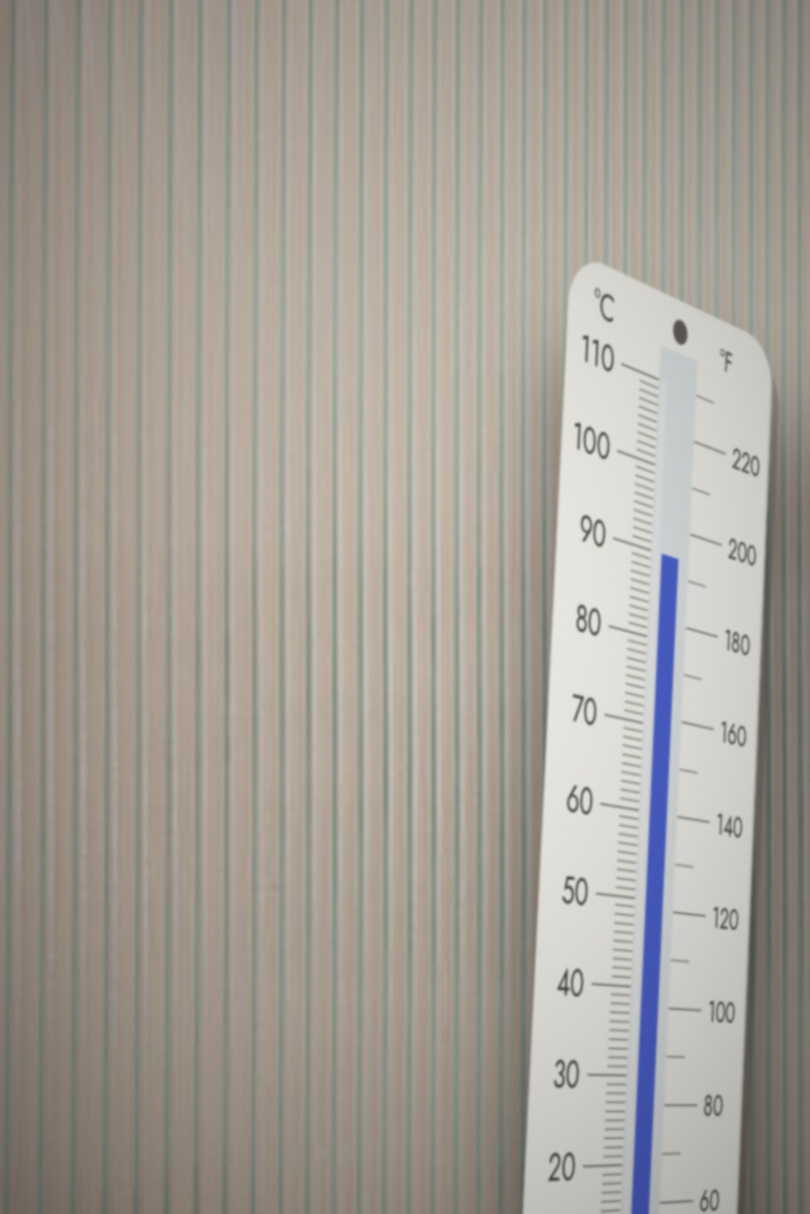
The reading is 90 °C
